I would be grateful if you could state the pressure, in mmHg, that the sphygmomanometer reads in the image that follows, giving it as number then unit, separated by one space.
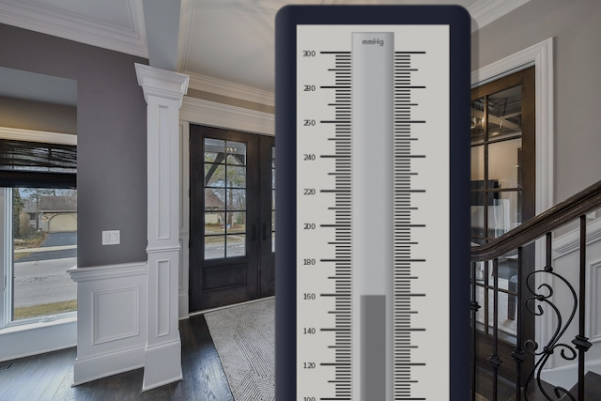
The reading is 160 mmHg
